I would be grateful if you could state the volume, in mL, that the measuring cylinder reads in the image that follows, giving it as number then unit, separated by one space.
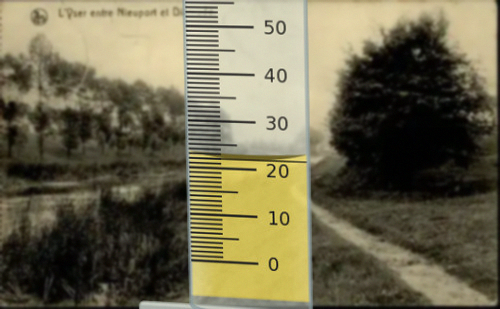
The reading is 22 mL
